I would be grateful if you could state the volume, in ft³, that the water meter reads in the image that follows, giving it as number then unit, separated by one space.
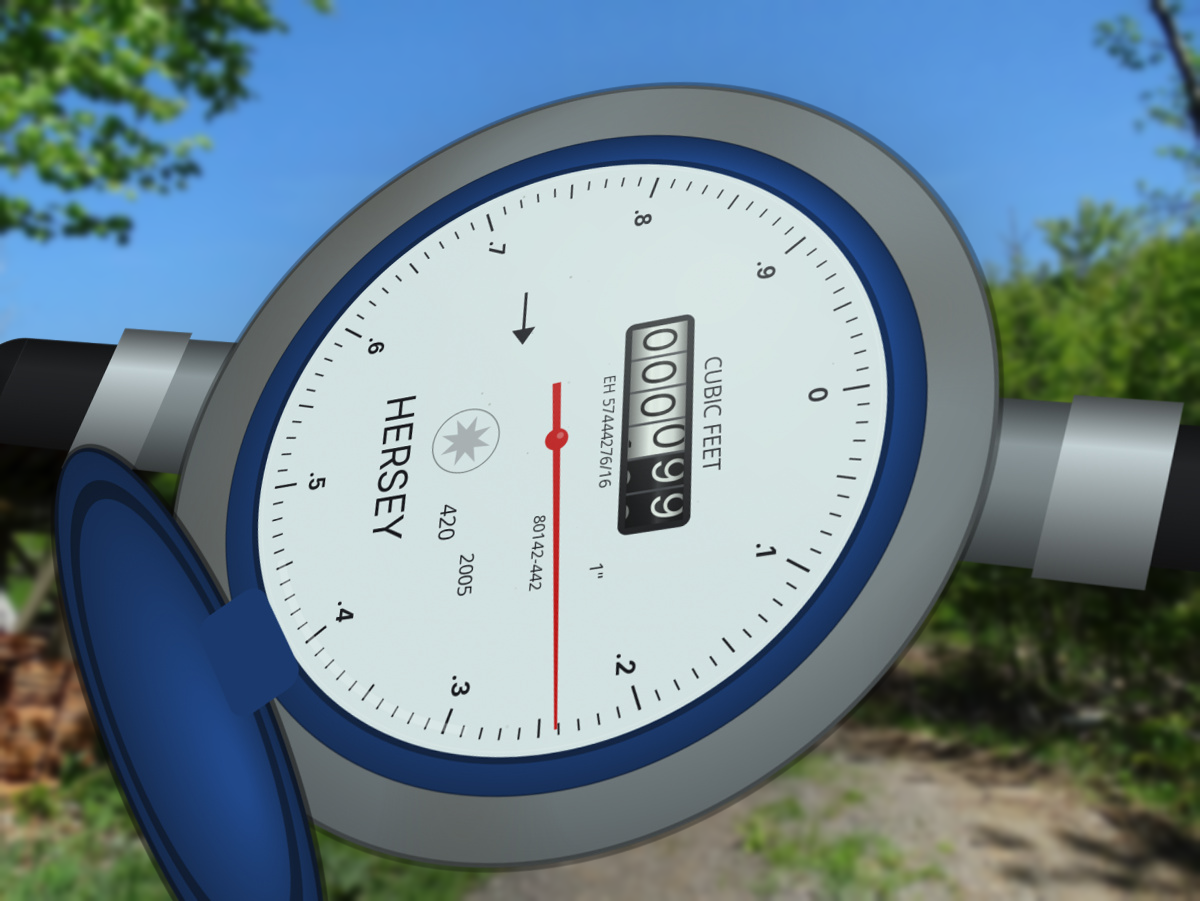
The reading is 99.24 ft³
